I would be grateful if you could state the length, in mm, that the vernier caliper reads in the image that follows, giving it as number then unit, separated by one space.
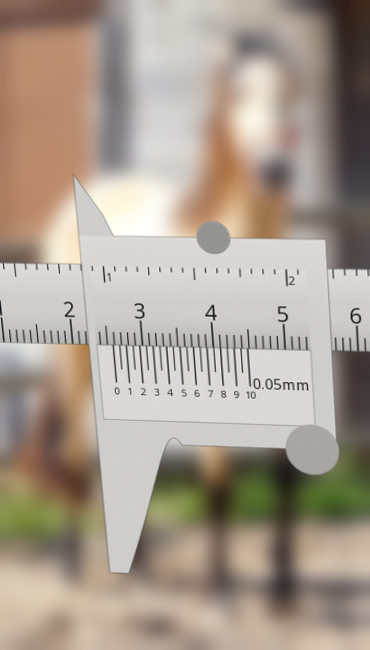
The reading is 25.8 mm
